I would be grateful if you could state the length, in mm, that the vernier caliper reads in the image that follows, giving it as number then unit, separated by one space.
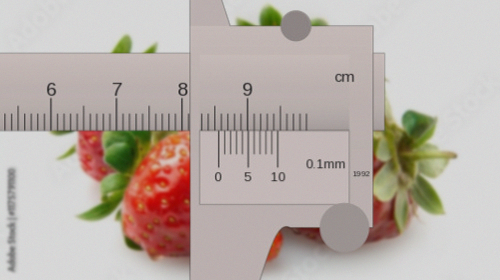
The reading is 85.6 mm
